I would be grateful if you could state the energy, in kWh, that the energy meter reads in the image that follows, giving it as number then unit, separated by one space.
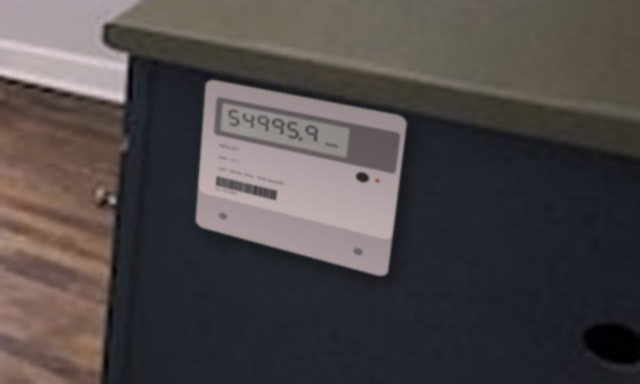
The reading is 54995.9 kWh
